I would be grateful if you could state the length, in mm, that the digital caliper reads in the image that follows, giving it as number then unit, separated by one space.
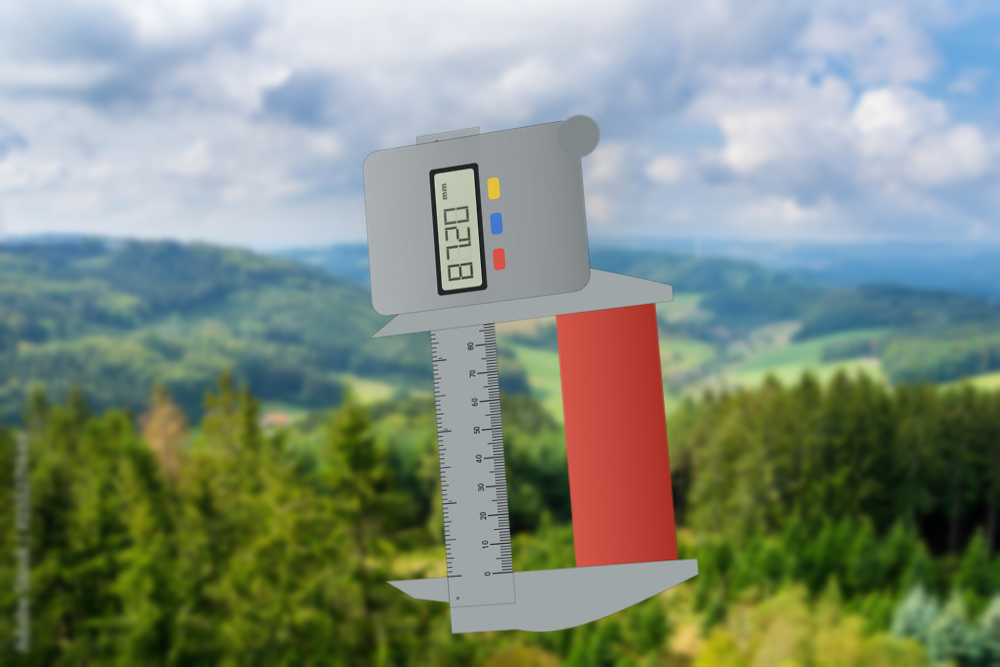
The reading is 87.20 mm
